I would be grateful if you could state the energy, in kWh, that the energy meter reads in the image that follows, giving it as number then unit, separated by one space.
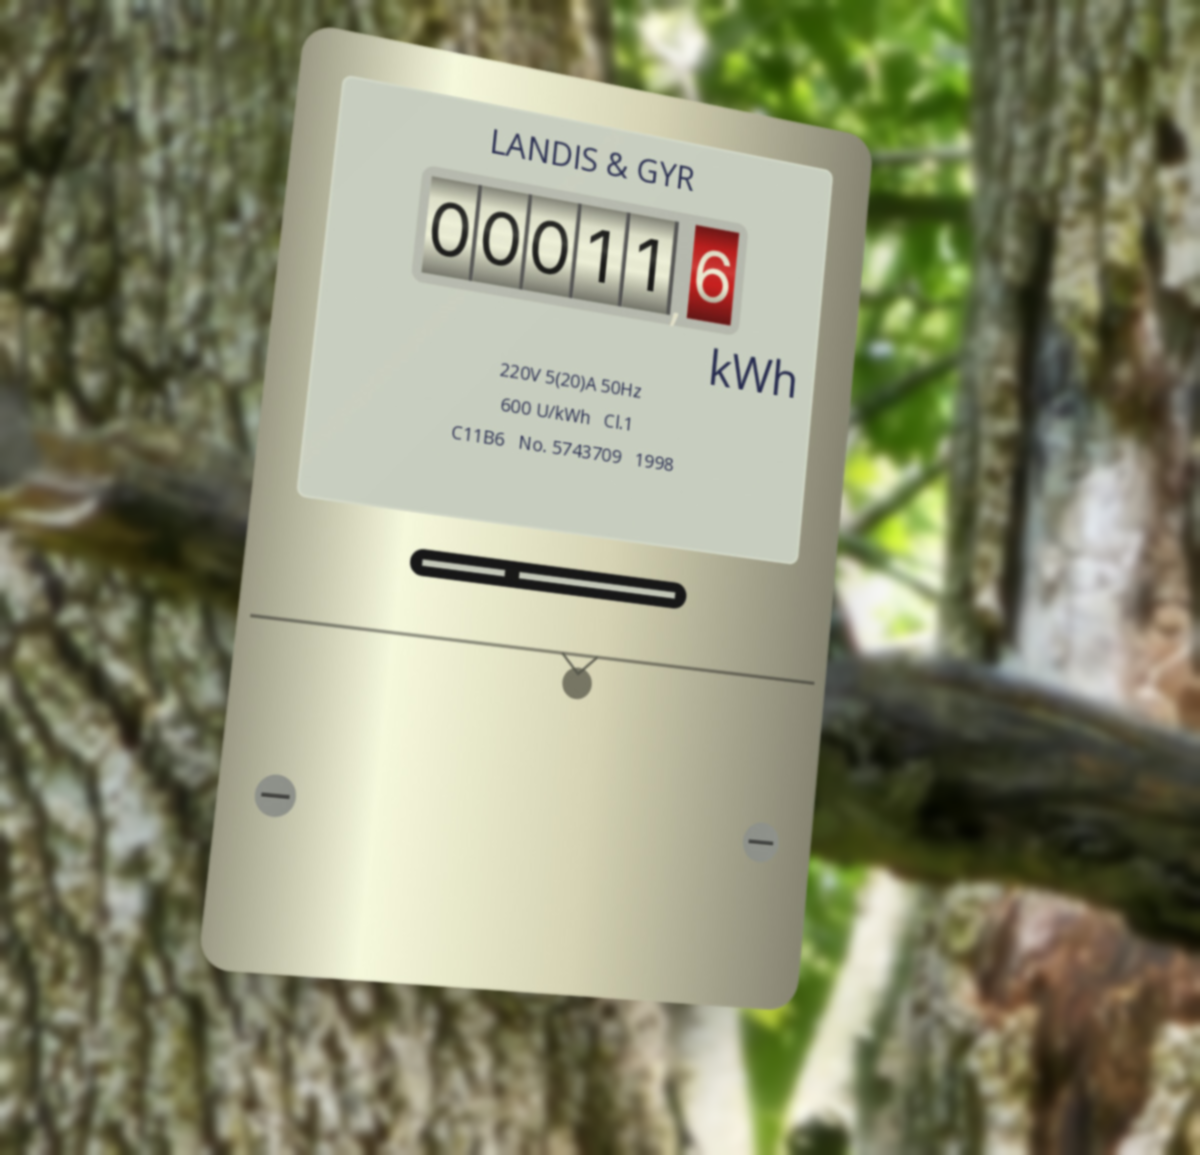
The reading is 11.6 kWh
